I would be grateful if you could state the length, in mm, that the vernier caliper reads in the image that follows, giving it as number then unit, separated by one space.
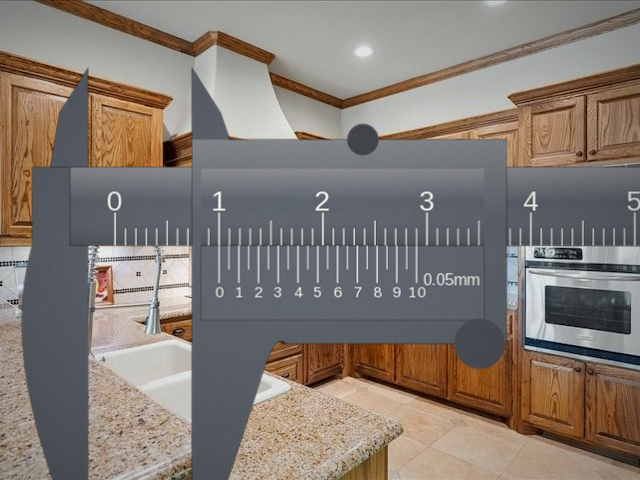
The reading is 10.0 mm
